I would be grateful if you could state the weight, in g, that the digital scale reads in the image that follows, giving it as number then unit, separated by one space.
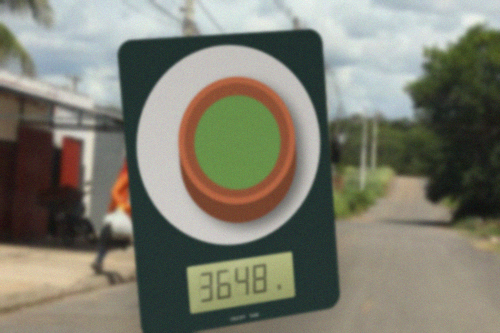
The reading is 3648 g
